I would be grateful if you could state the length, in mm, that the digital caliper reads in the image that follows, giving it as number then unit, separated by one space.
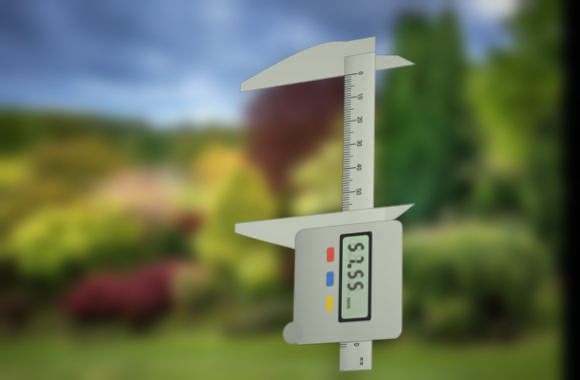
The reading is 57.55 mm
